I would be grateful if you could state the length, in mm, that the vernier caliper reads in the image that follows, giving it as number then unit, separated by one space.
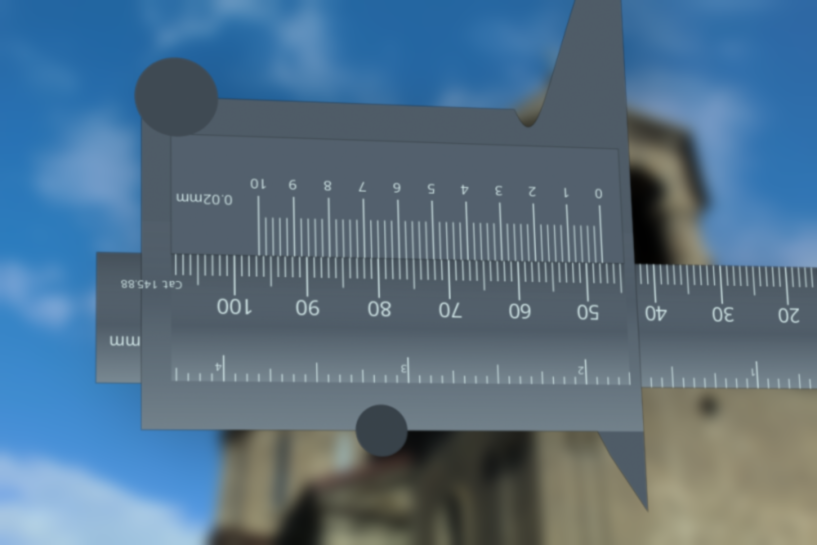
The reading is 47.6 mm
